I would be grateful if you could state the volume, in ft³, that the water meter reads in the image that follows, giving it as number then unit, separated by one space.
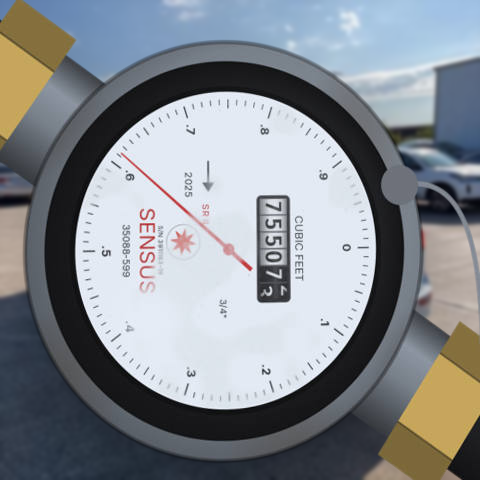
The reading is 755072.61 ft³
